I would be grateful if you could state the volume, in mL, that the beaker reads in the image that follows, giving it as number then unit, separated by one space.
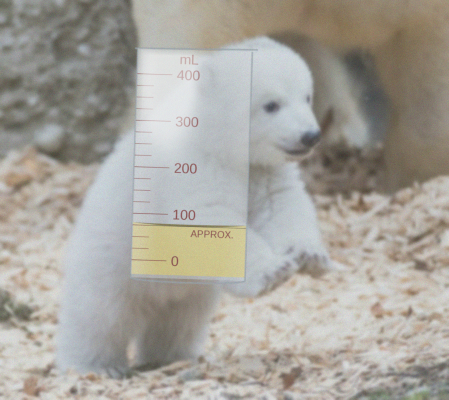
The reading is 75 mL
